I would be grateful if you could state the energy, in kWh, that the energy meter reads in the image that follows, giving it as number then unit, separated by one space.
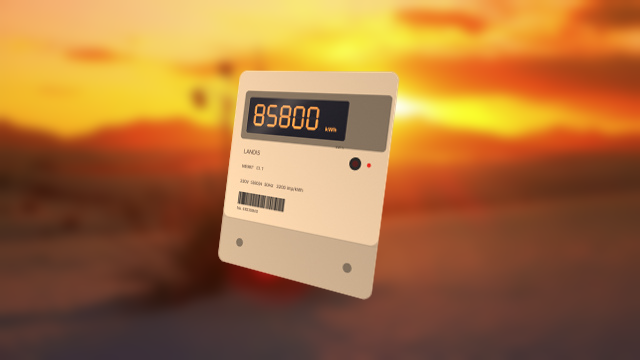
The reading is 85800 kWh
